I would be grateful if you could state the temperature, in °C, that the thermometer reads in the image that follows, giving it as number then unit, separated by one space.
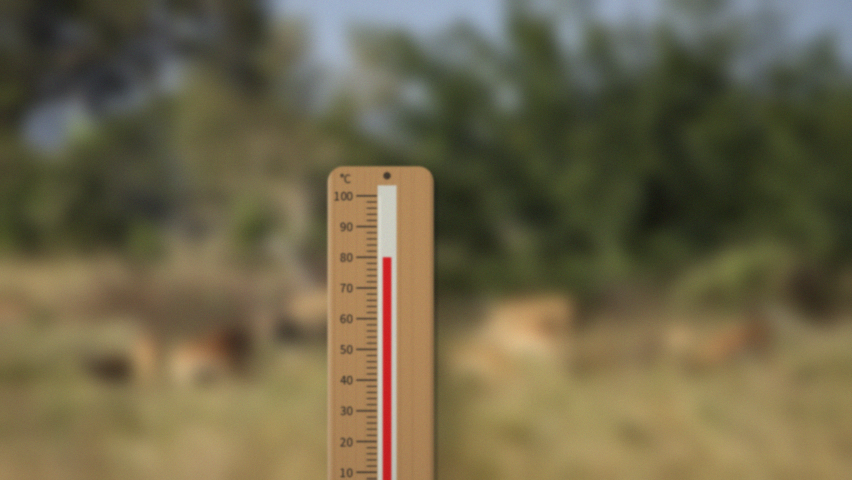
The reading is 80 °C
